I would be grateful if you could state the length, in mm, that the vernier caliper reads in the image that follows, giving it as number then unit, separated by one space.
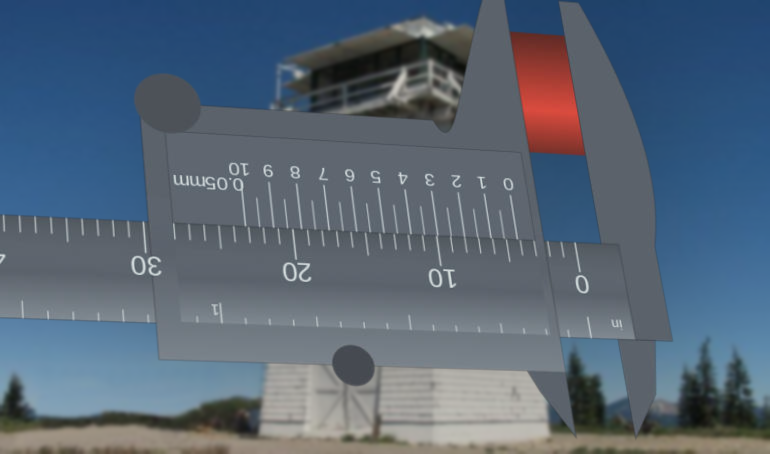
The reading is 4.2 mm
